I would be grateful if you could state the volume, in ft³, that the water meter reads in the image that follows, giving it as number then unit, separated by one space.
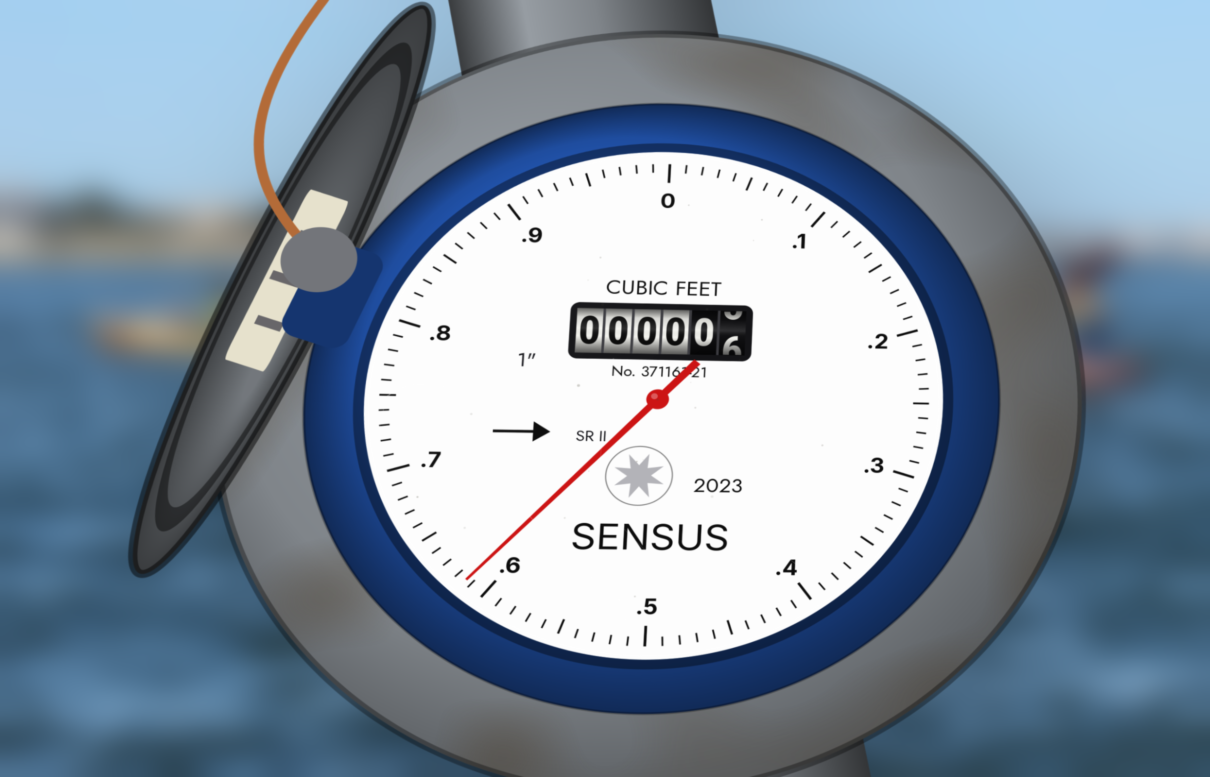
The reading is 5.61 ft³
